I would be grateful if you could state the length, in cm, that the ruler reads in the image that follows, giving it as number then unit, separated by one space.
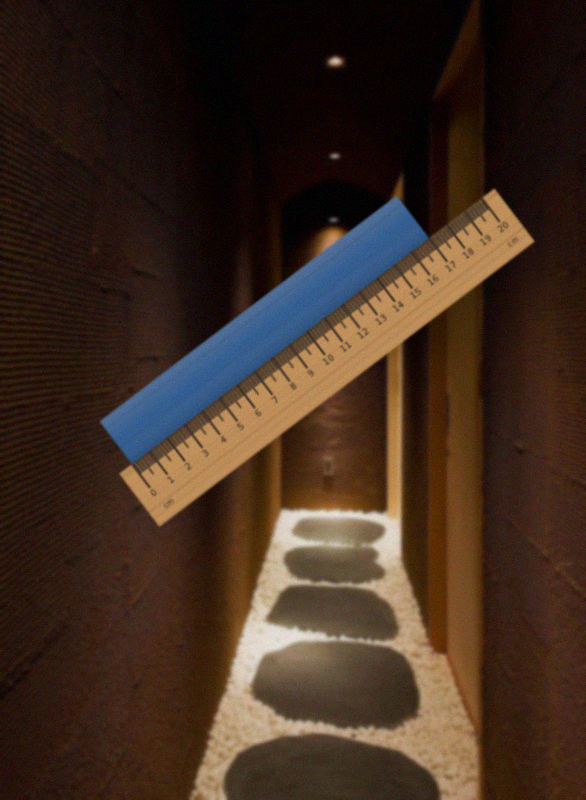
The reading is 17 cm
